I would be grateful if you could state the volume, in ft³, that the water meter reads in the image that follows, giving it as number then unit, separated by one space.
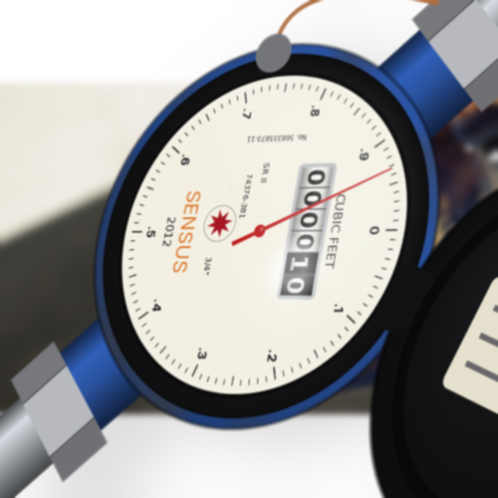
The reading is 9.93 ft³
